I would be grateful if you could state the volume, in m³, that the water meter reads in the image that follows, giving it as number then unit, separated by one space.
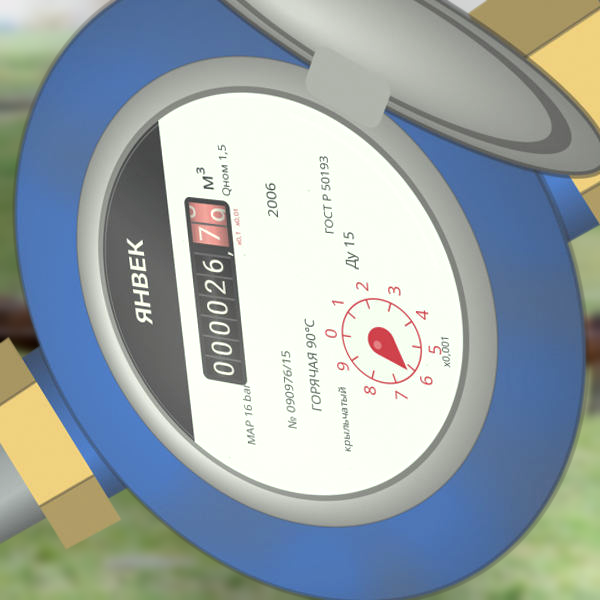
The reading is 26.786 m³
